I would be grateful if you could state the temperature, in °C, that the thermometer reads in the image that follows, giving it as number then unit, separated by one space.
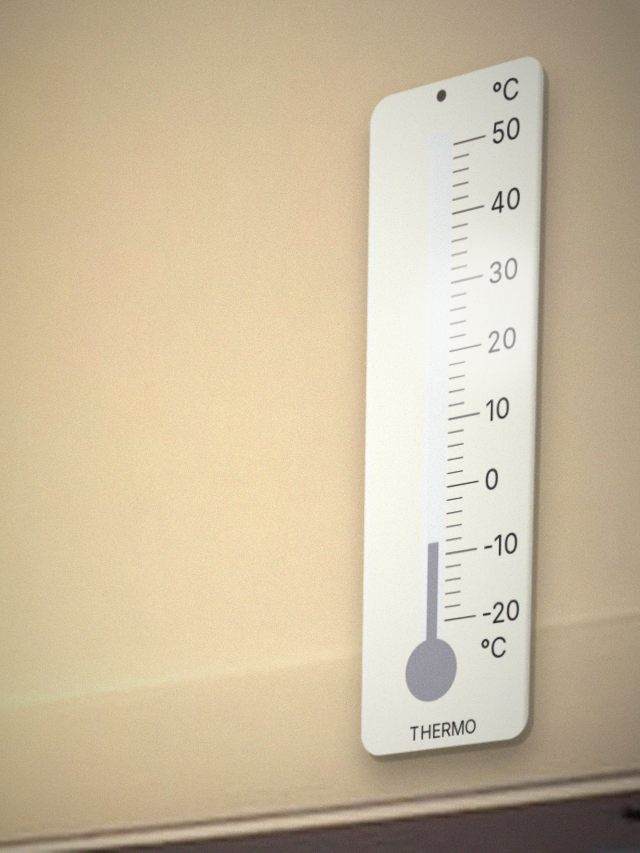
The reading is -8 °C
